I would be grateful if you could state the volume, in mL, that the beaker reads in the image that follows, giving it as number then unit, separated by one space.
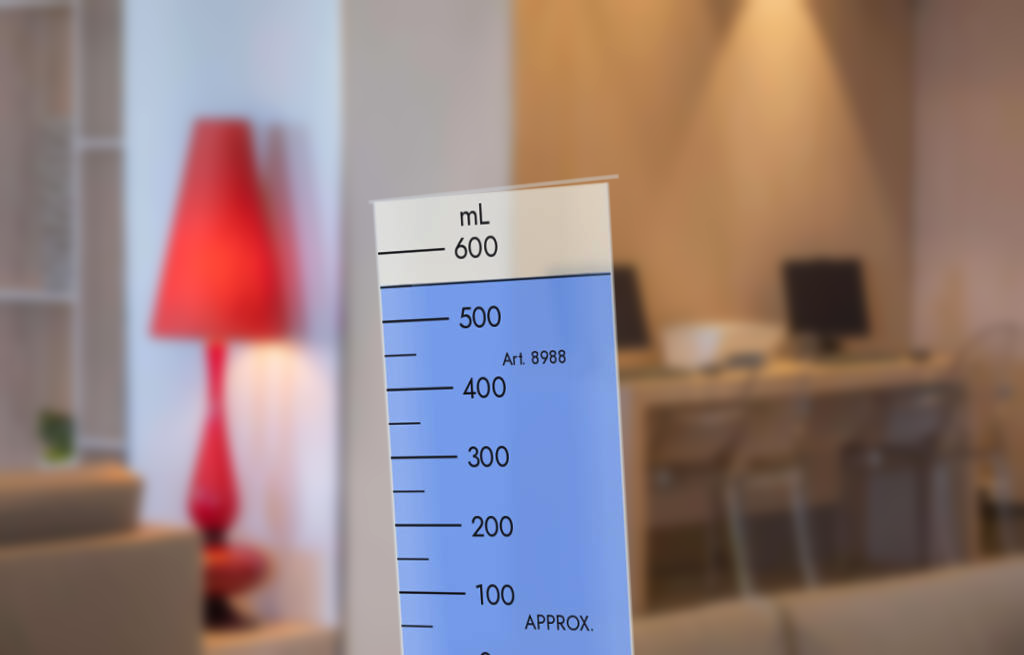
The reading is 550 mL
